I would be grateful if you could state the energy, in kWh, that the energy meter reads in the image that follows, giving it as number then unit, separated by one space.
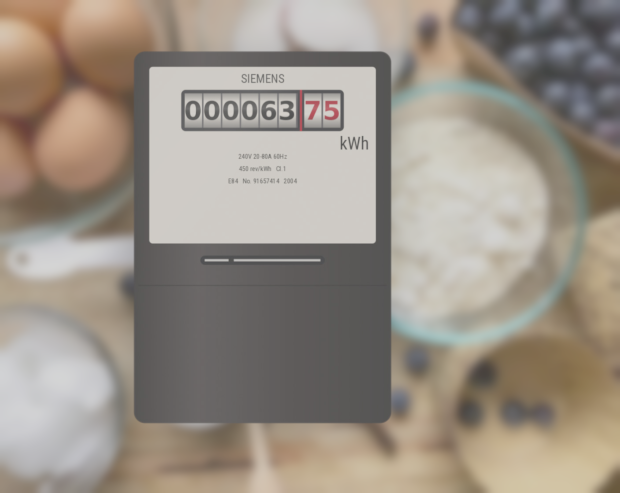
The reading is 63.75 kWh
